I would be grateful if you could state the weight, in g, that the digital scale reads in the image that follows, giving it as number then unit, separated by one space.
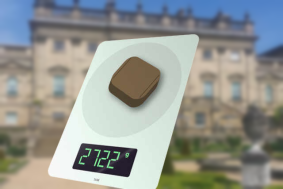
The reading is 2722 g
